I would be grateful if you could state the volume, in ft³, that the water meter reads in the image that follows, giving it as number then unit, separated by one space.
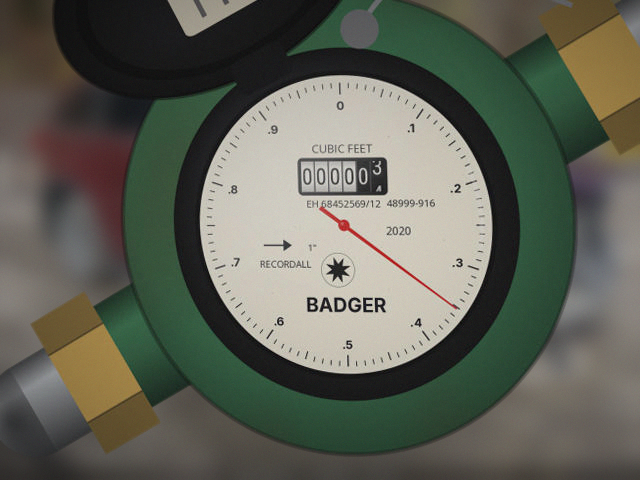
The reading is 3.35 ft³
